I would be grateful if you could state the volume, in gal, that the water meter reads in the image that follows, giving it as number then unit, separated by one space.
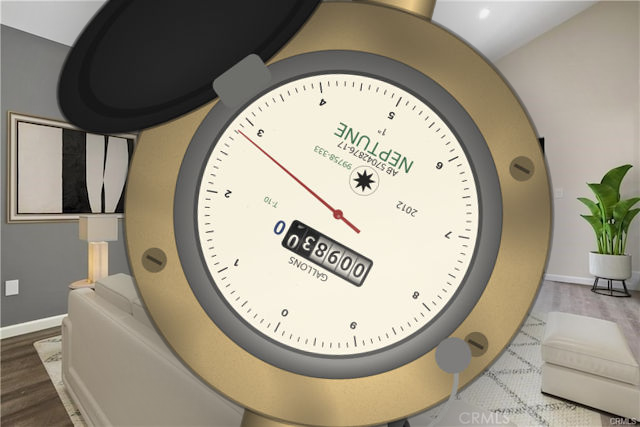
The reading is 98302.8 gal
